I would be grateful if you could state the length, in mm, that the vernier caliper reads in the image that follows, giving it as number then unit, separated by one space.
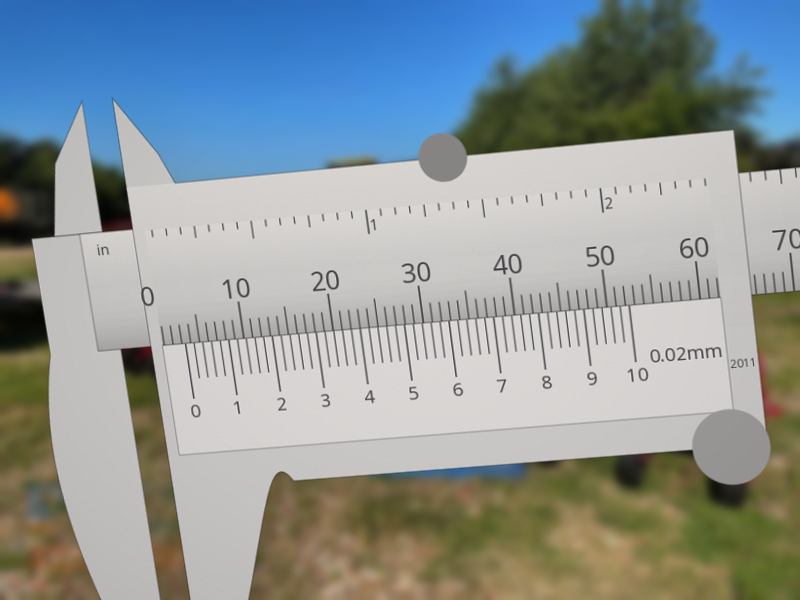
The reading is 3.4 mm
